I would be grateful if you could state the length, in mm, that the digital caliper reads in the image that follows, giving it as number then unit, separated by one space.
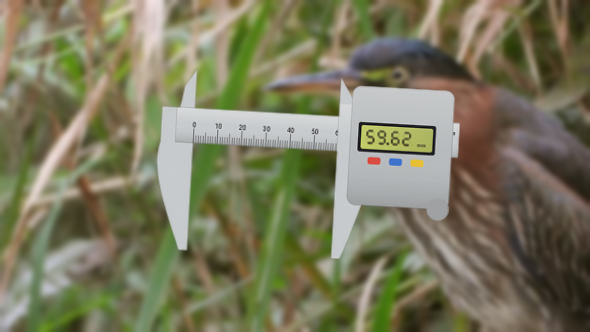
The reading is 59.62 mm
